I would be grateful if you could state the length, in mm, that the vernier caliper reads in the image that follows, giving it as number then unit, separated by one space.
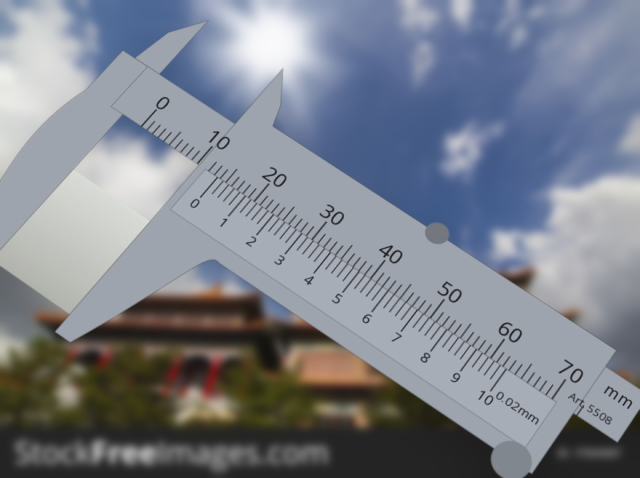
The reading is 13.6 mm
